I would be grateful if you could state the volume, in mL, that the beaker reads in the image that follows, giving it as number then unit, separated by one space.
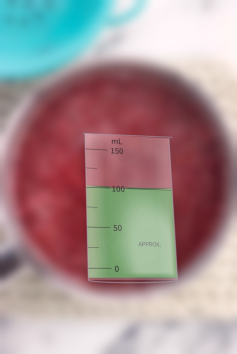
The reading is 100 mL
